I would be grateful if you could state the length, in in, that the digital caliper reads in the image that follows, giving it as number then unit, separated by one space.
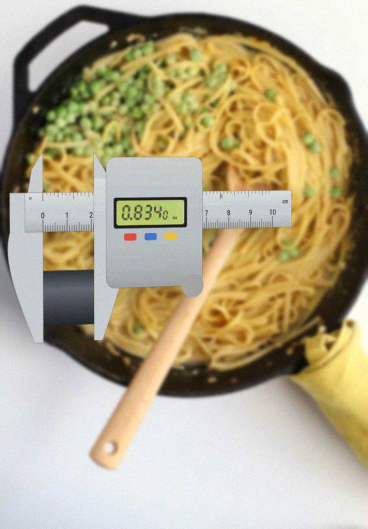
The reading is 0.8340 in
